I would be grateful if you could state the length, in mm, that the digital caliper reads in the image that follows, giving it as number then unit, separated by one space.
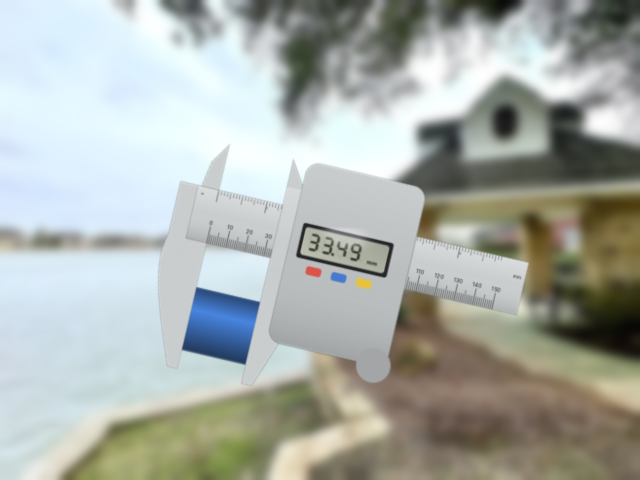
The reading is 33.49 mm
